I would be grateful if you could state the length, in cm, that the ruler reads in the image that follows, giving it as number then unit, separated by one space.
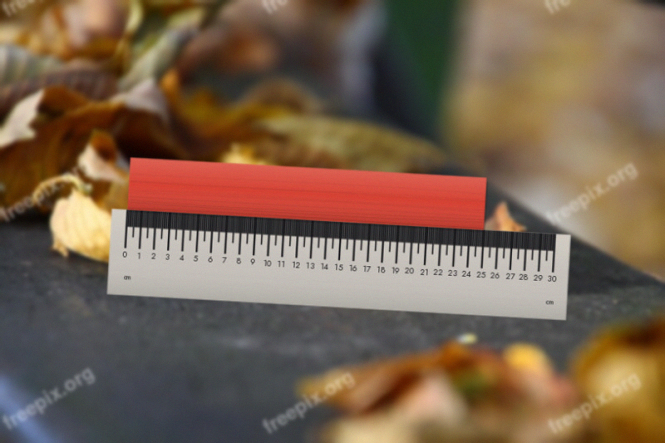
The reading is 25 cm
